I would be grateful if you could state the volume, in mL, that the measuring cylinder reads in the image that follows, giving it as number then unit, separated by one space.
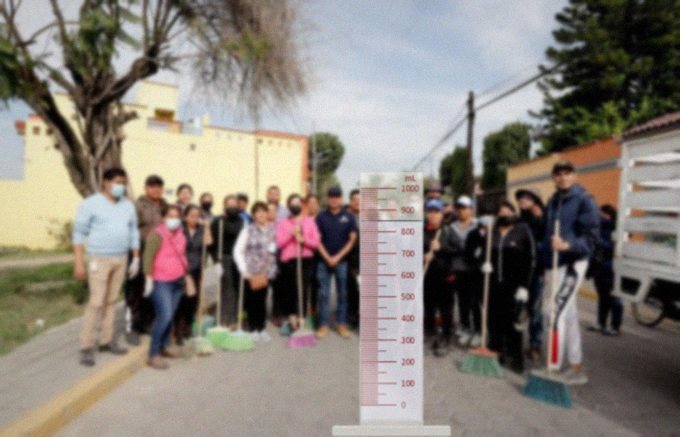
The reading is 850 mL
